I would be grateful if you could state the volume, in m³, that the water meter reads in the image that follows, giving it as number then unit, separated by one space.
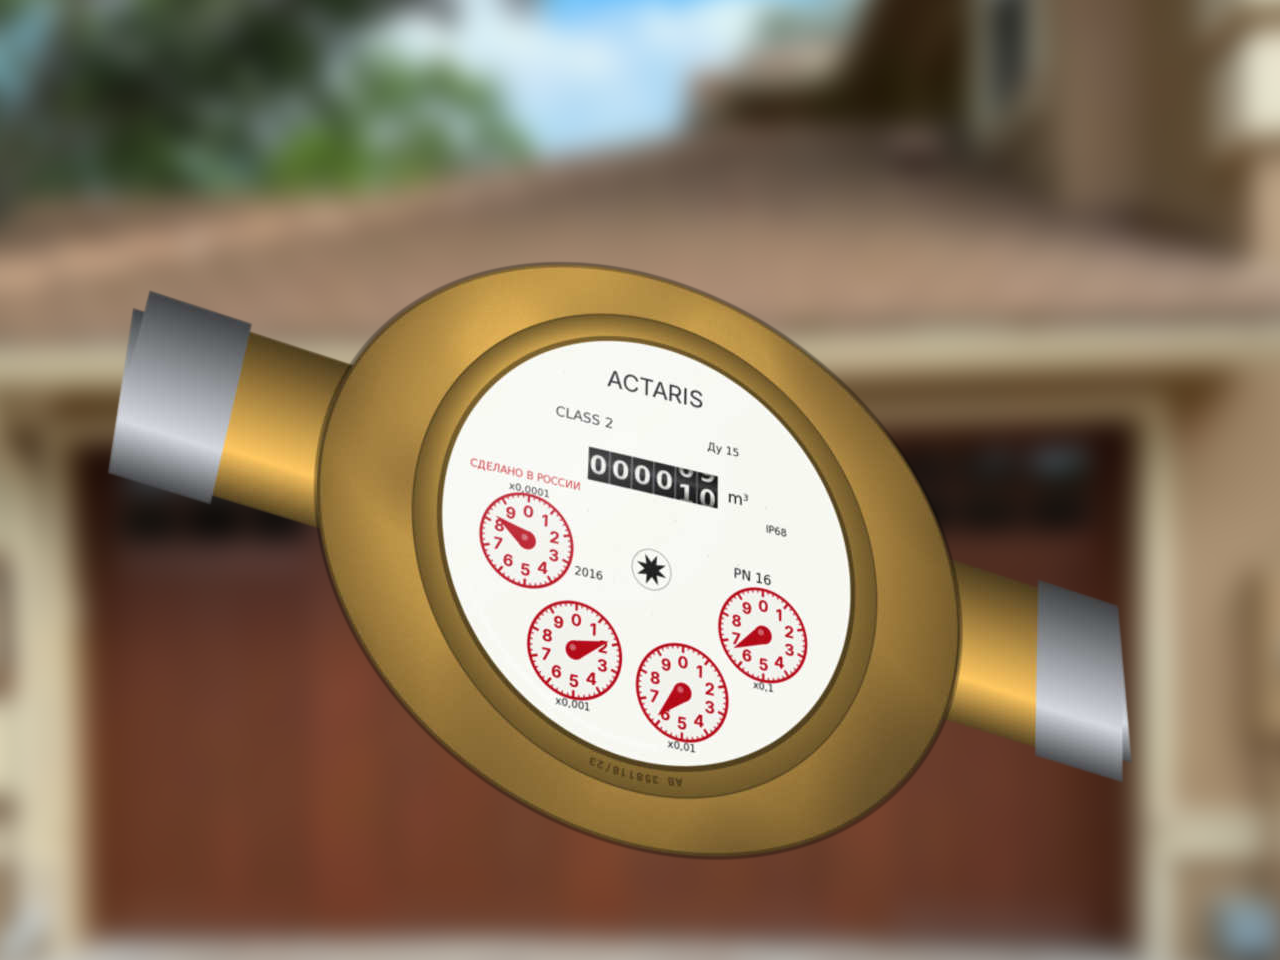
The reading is 9.6618 m³
